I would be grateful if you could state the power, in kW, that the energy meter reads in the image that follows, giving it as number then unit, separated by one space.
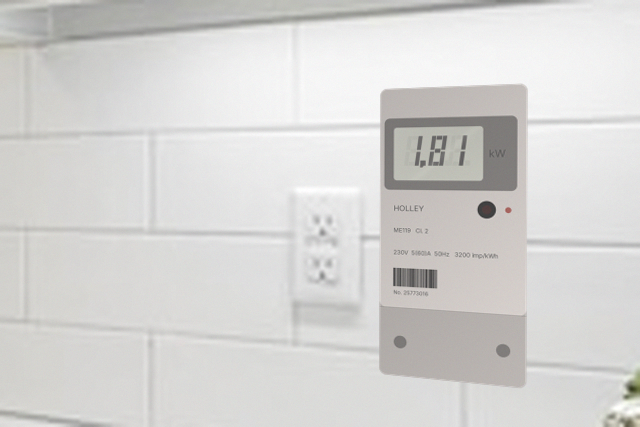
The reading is 1.81 kW
